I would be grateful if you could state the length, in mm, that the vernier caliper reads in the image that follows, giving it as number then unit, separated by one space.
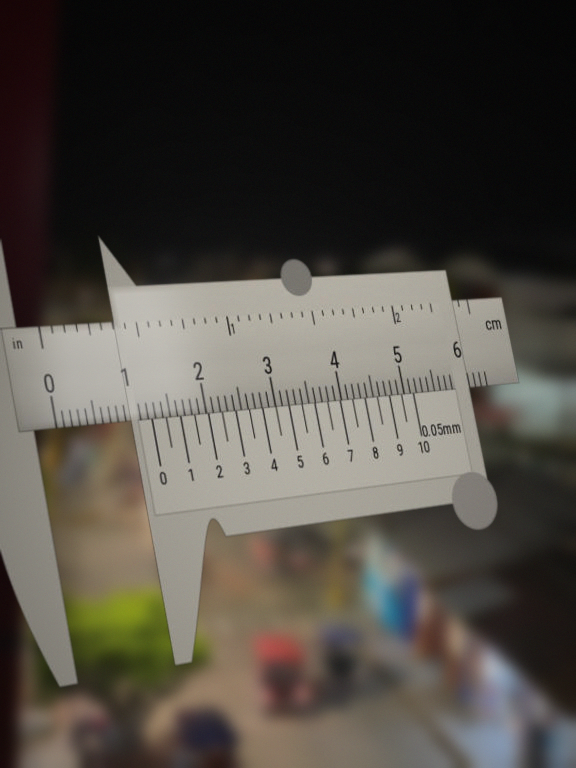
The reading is 12.5 mm
